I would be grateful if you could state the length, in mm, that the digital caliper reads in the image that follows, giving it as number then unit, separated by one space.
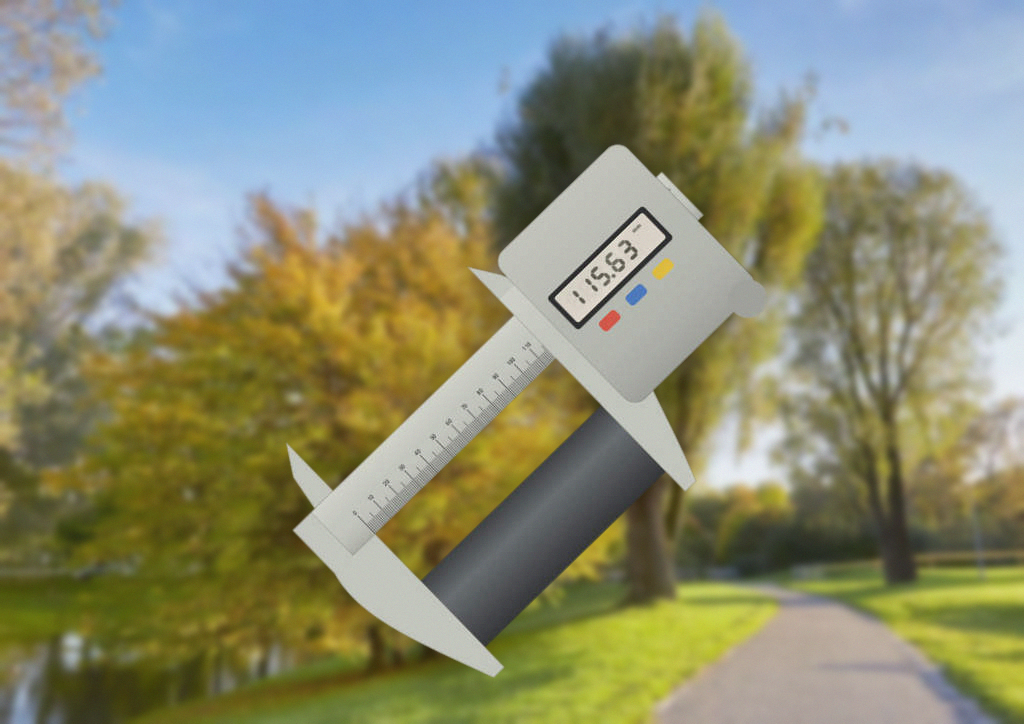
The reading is 115.63 mm
